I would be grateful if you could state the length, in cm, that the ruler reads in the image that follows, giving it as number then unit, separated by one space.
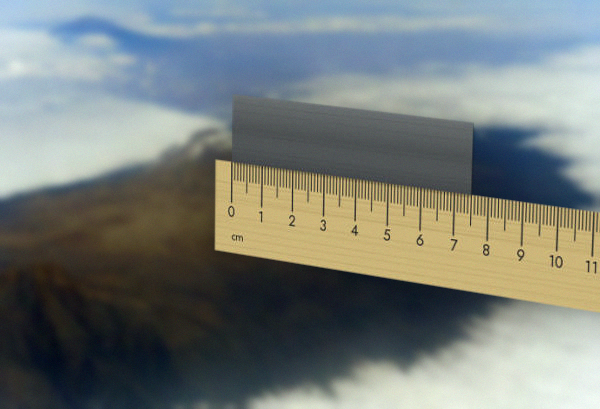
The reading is 7.5 cm
